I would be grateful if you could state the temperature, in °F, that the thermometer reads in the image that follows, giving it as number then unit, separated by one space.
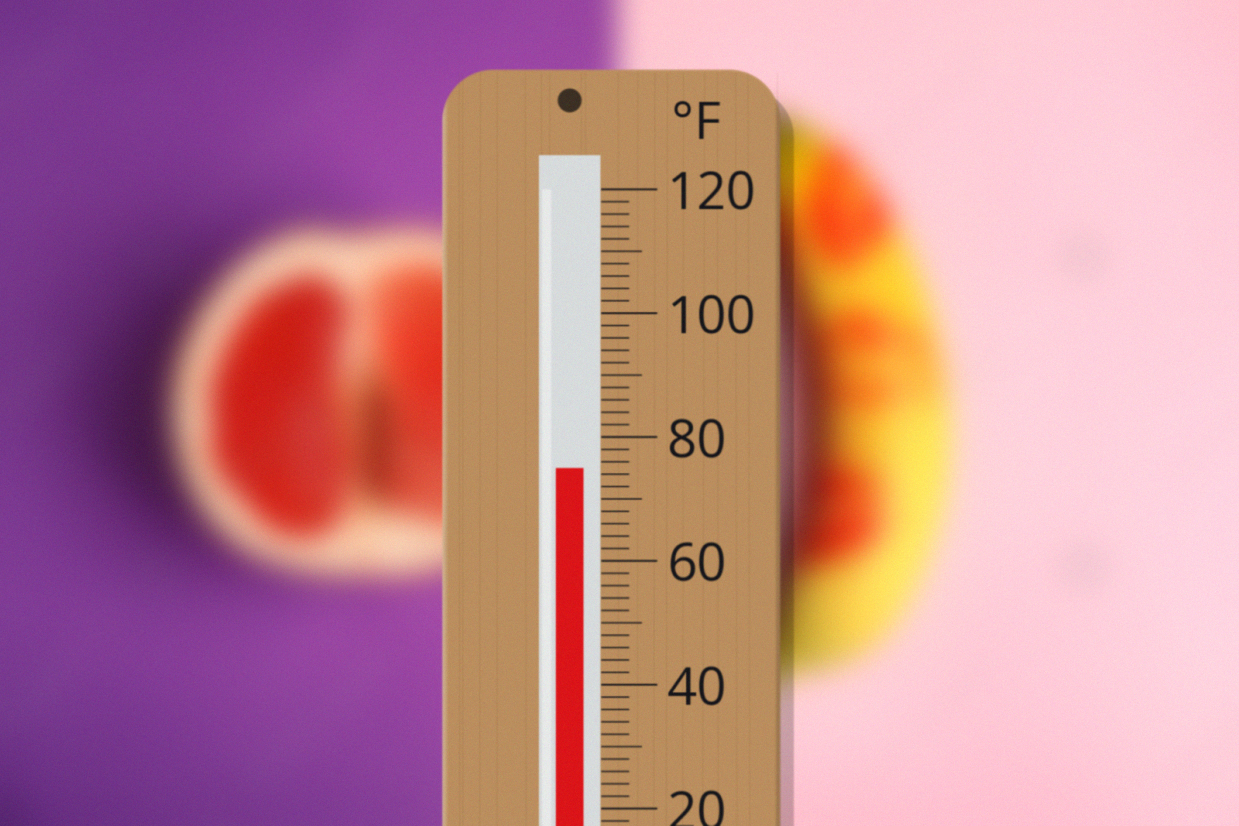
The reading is 75 °F
